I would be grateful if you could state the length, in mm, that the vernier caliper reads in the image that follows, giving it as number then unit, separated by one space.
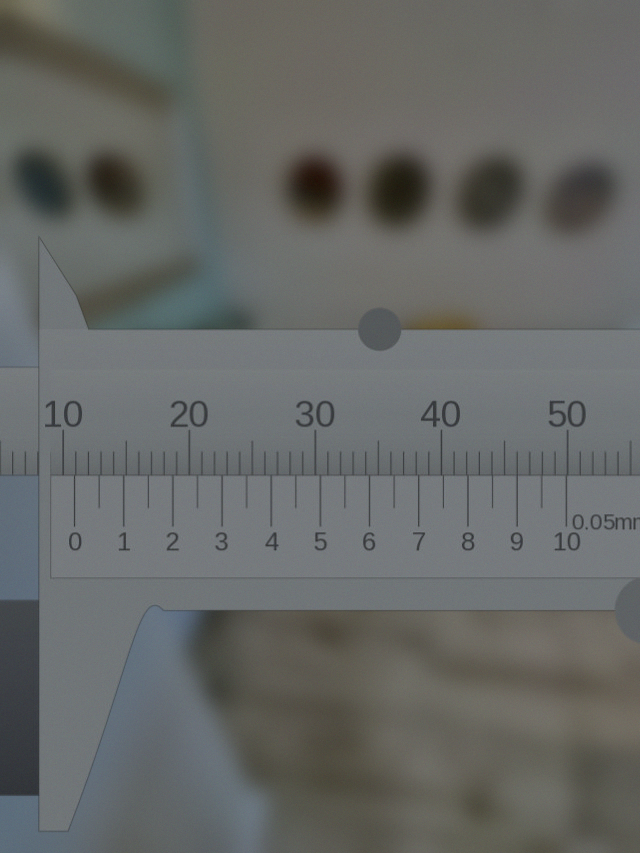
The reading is 10.9 mm
